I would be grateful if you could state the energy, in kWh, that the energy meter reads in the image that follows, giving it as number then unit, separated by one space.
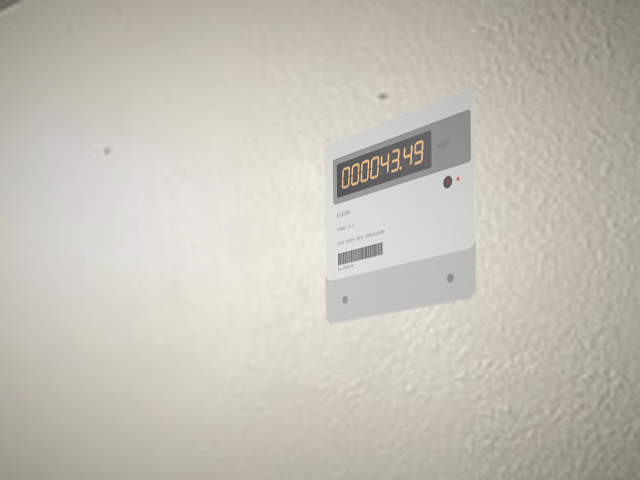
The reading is 43.49 kWh
